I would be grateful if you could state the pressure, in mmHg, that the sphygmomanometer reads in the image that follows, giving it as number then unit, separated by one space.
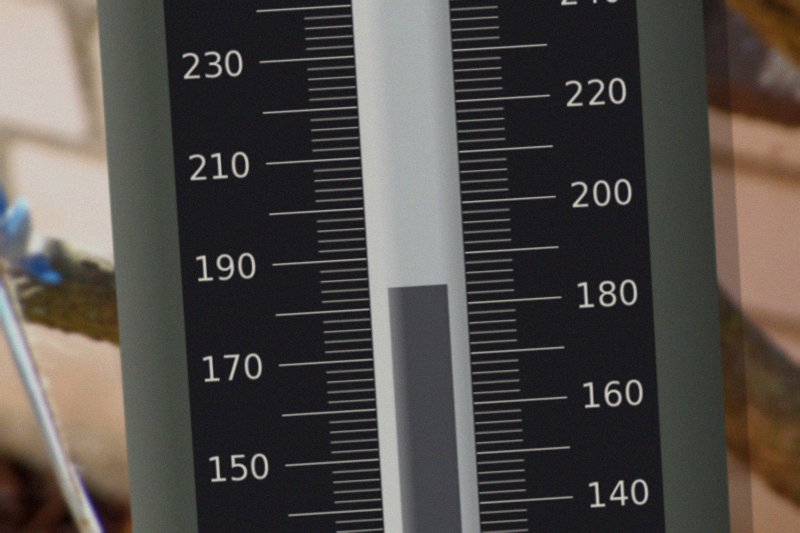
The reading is 184 mmHg
